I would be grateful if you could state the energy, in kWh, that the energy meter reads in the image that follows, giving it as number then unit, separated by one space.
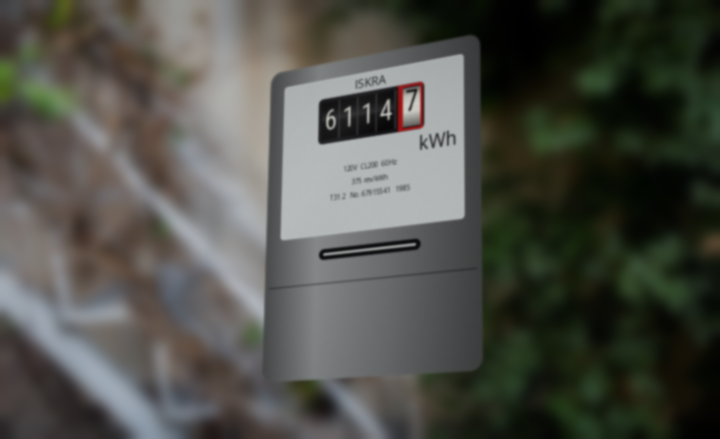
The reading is 6114.7 kWh
